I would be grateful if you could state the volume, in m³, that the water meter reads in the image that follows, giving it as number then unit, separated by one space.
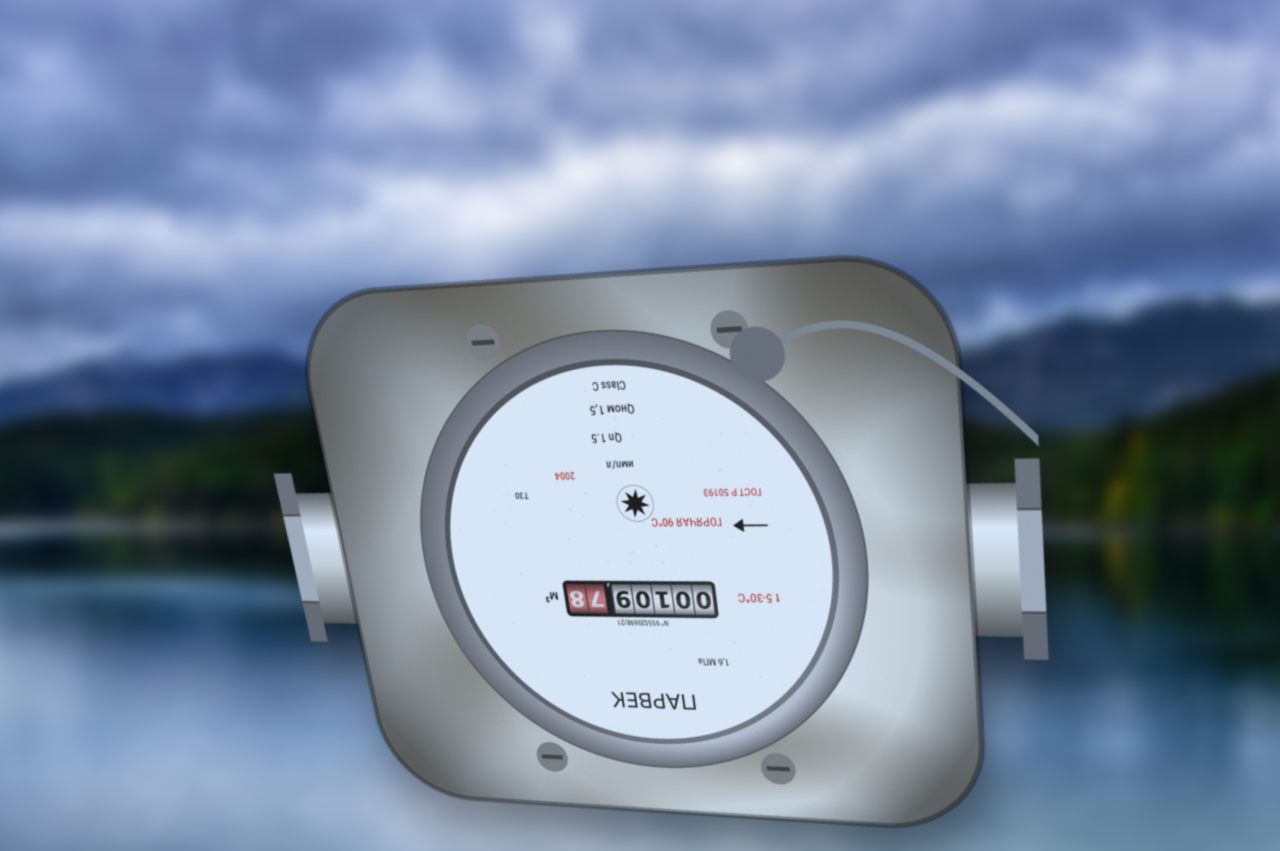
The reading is 109.78 m³
